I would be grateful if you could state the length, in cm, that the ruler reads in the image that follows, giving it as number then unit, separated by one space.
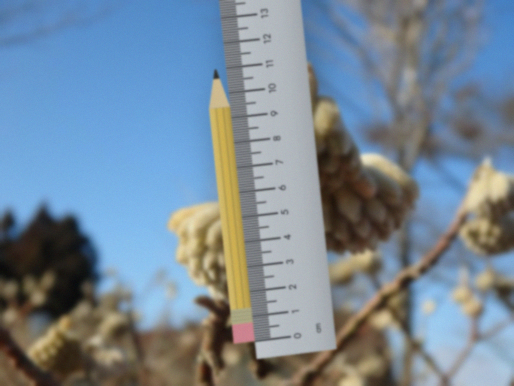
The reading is 11 cm
